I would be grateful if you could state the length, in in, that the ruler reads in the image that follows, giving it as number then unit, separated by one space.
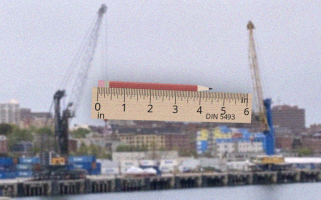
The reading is 4.5 in
